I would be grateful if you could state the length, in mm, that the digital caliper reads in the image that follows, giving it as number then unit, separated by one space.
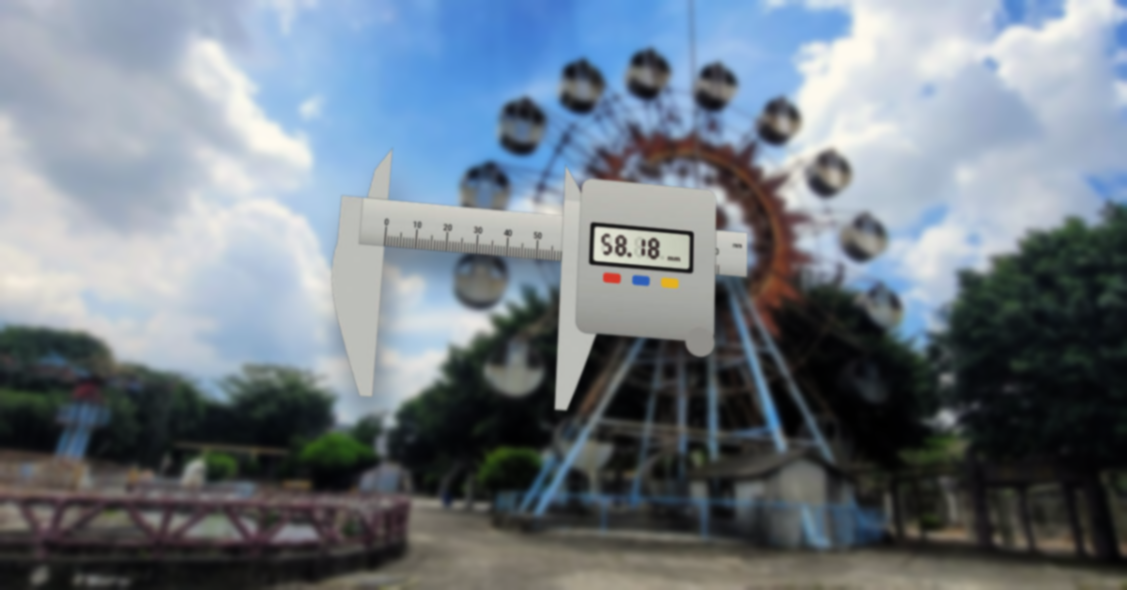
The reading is 58.18 mm
